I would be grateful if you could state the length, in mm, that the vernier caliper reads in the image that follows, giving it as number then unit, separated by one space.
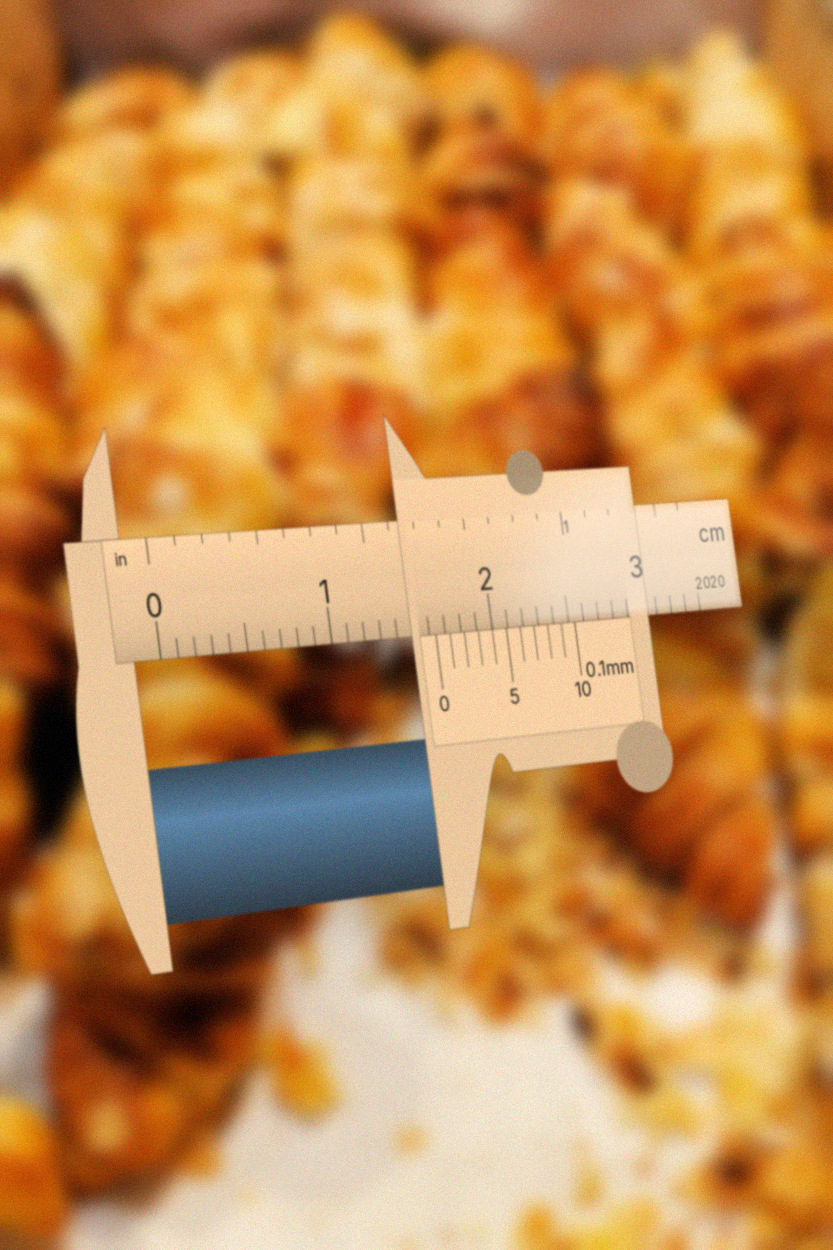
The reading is 16.4 mm
